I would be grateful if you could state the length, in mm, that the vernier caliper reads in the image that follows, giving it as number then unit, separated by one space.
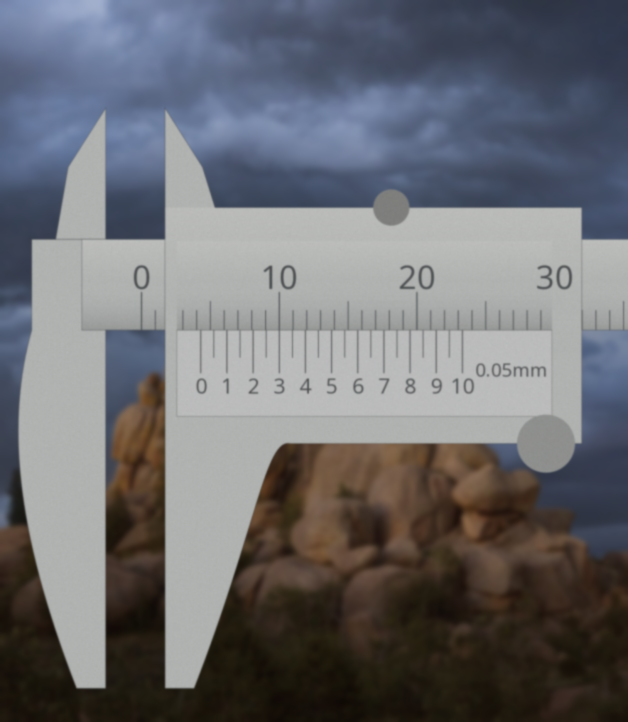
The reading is 4.3 mm
